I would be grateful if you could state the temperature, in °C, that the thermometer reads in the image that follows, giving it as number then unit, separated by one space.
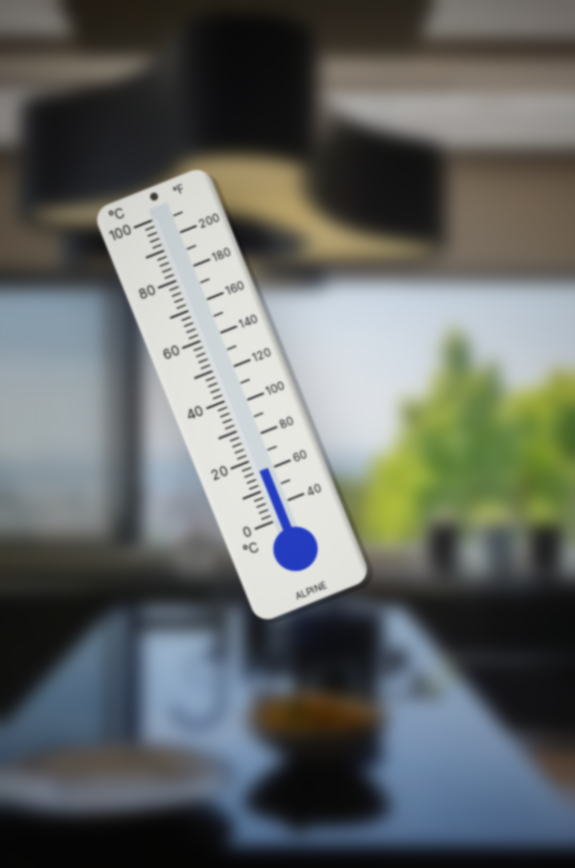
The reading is 16 °C
